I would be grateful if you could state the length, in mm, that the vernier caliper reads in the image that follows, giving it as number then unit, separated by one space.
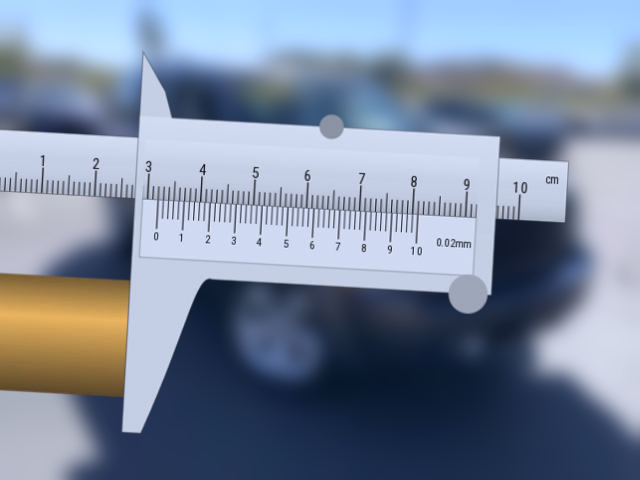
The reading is 32.0 mm
